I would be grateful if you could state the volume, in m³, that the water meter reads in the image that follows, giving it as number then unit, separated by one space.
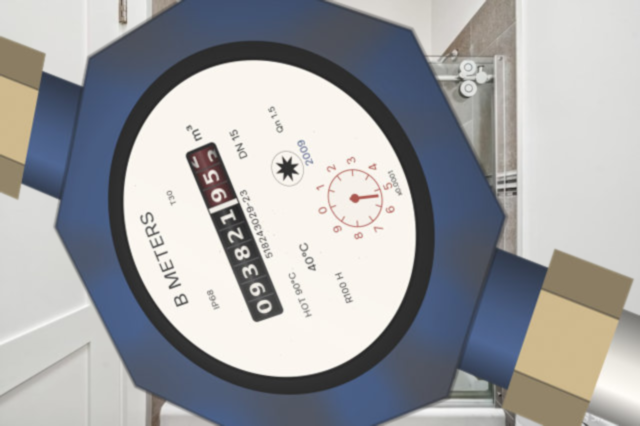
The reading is 93821.9525 m³
